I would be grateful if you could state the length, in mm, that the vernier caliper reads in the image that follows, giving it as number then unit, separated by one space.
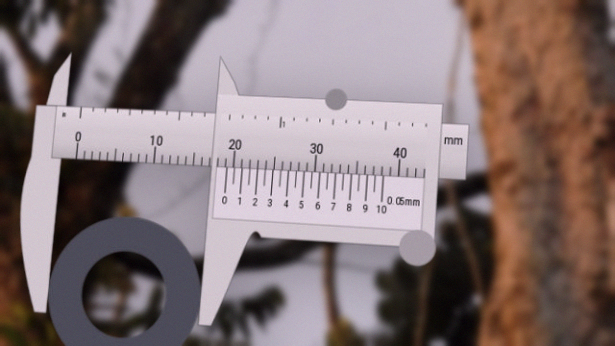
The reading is 19.2 mm
